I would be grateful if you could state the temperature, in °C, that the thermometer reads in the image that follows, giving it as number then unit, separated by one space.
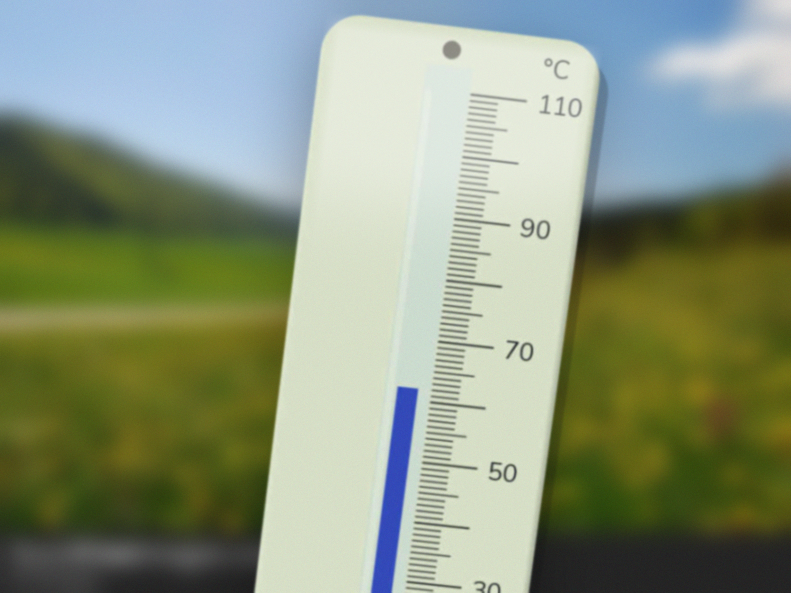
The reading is 62 °C
